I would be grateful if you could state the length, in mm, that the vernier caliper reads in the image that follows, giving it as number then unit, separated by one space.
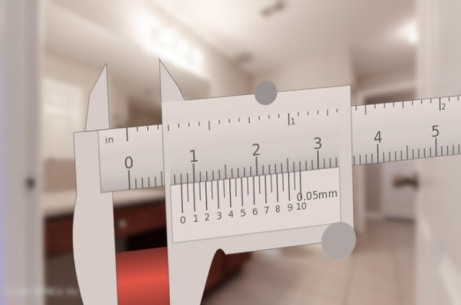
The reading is 8.0 mm
